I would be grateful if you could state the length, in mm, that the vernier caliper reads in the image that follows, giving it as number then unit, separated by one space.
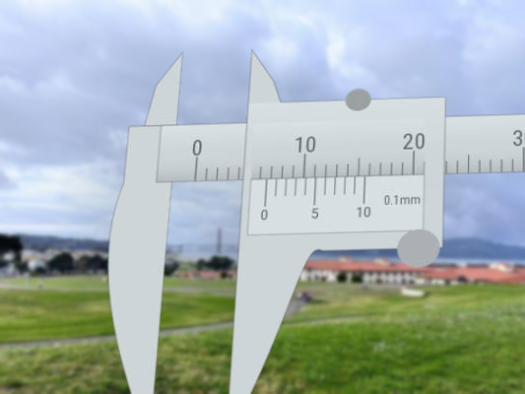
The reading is 6.6 mm
